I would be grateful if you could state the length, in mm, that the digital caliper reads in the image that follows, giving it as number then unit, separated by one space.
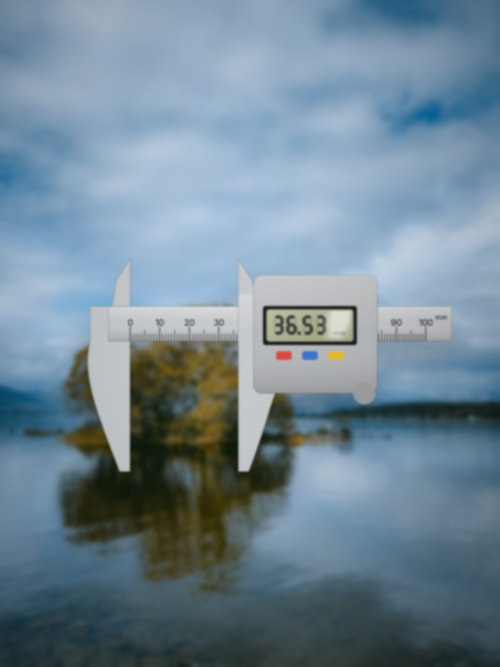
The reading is 36.53 mm
